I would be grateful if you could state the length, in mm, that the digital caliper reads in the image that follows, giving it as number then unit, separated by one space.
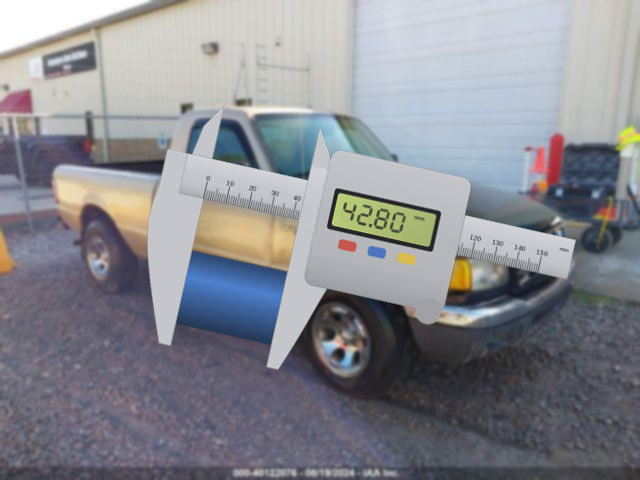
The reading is 42.80 mm
